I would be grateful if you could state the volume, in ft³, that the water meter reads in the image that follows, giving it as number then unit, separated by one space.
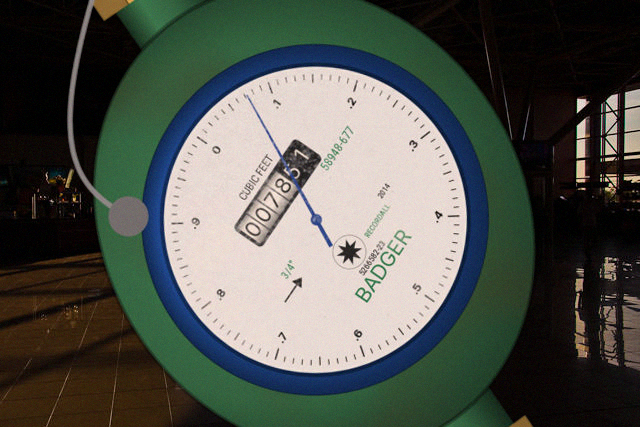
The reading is 7851.07 ft³
